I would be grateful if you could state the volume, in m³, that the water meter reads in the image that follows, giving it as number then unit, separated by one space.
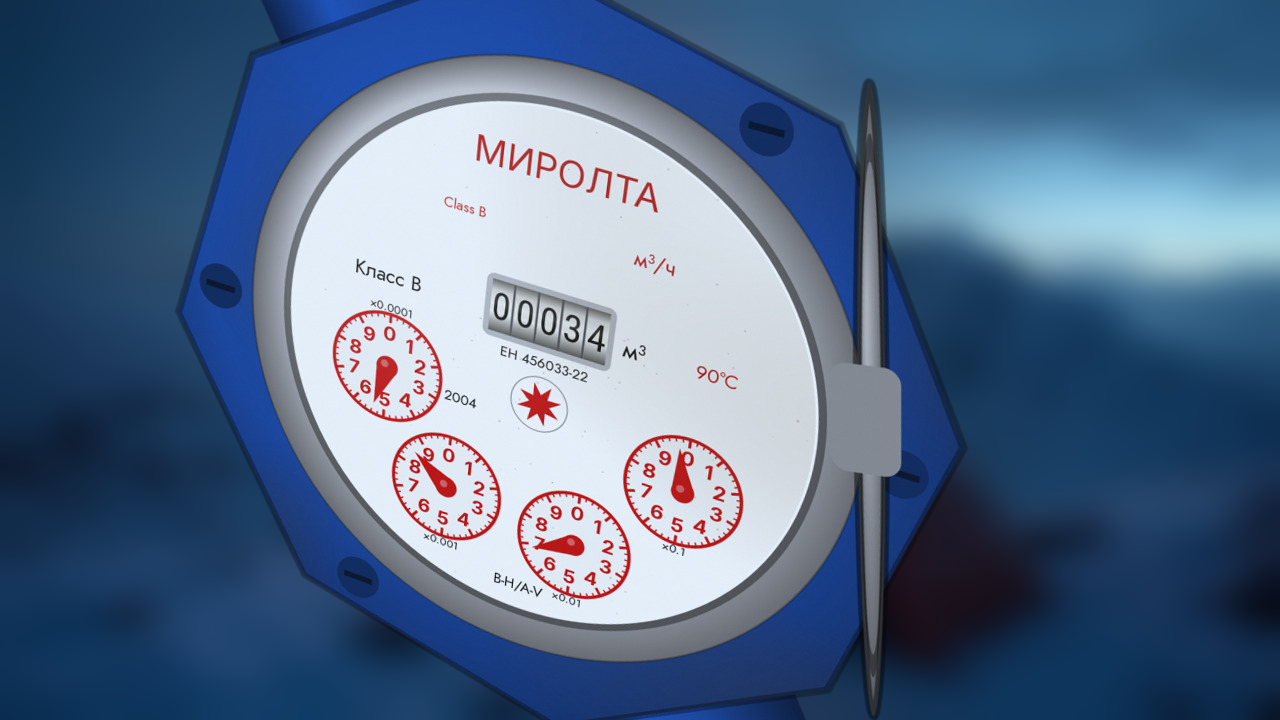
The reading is 33.9685 m³
